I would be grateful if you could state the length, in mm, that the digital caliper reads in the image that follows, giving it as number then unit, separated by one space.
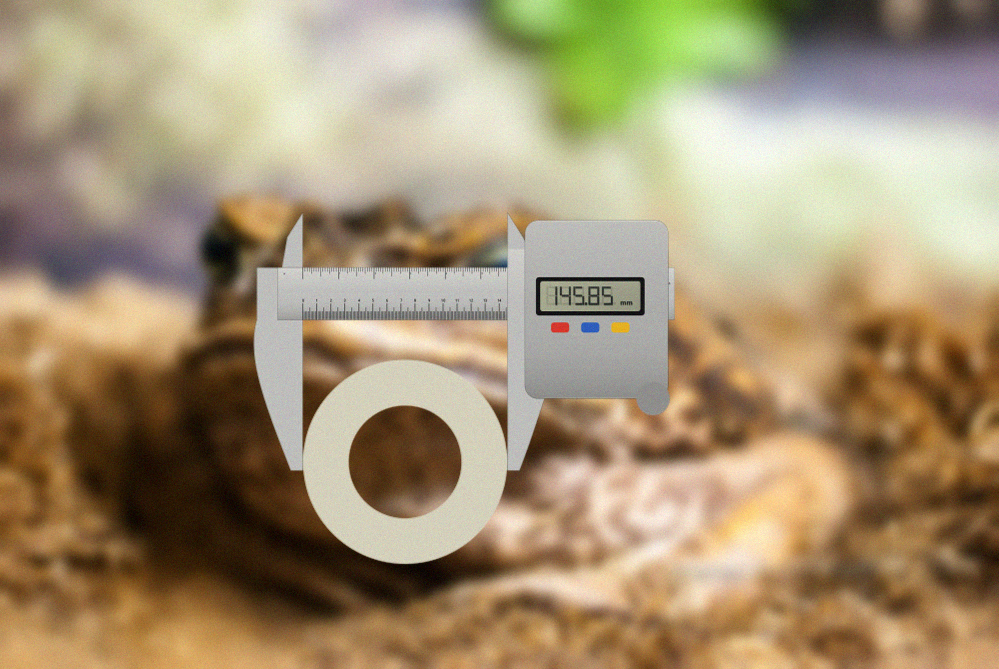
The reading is 145.85 mm
